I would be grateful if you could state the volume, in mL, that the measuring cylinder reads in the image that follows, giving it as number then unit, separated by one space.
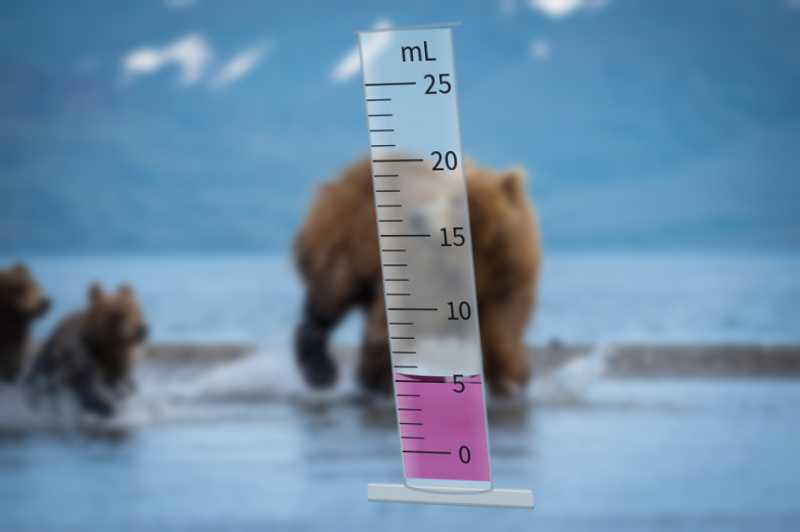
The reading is 5 mL
